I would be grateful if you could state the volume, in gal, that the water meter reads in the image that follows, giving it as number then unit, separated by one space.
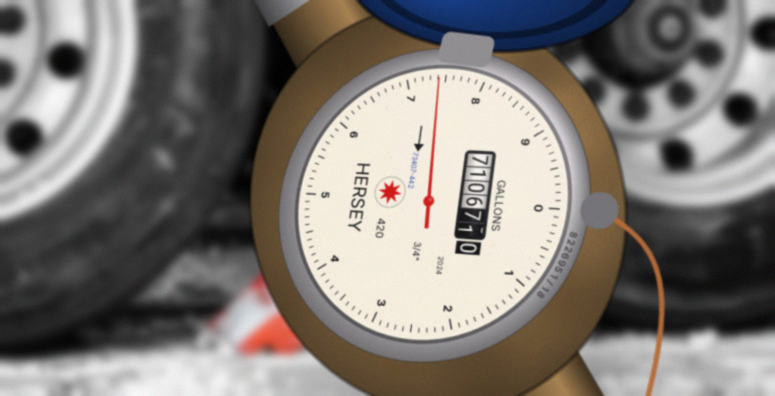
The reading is 7106707.4 gal
